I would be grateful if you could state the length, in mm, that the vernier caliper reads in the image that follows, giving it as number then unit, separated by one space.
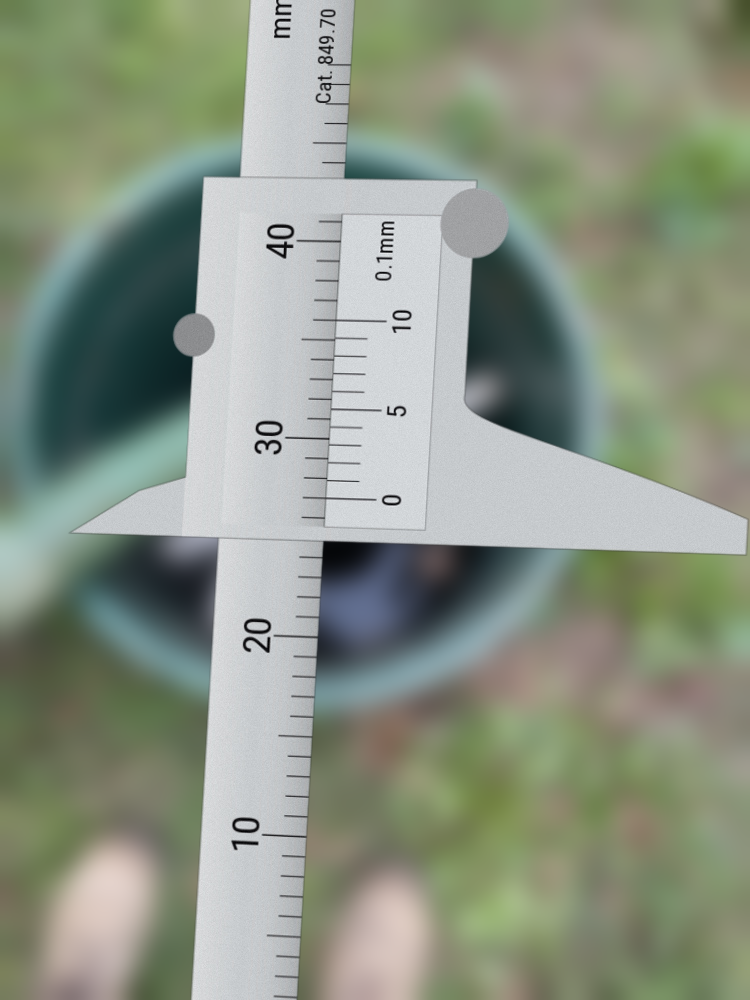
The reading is 27.0 mm
